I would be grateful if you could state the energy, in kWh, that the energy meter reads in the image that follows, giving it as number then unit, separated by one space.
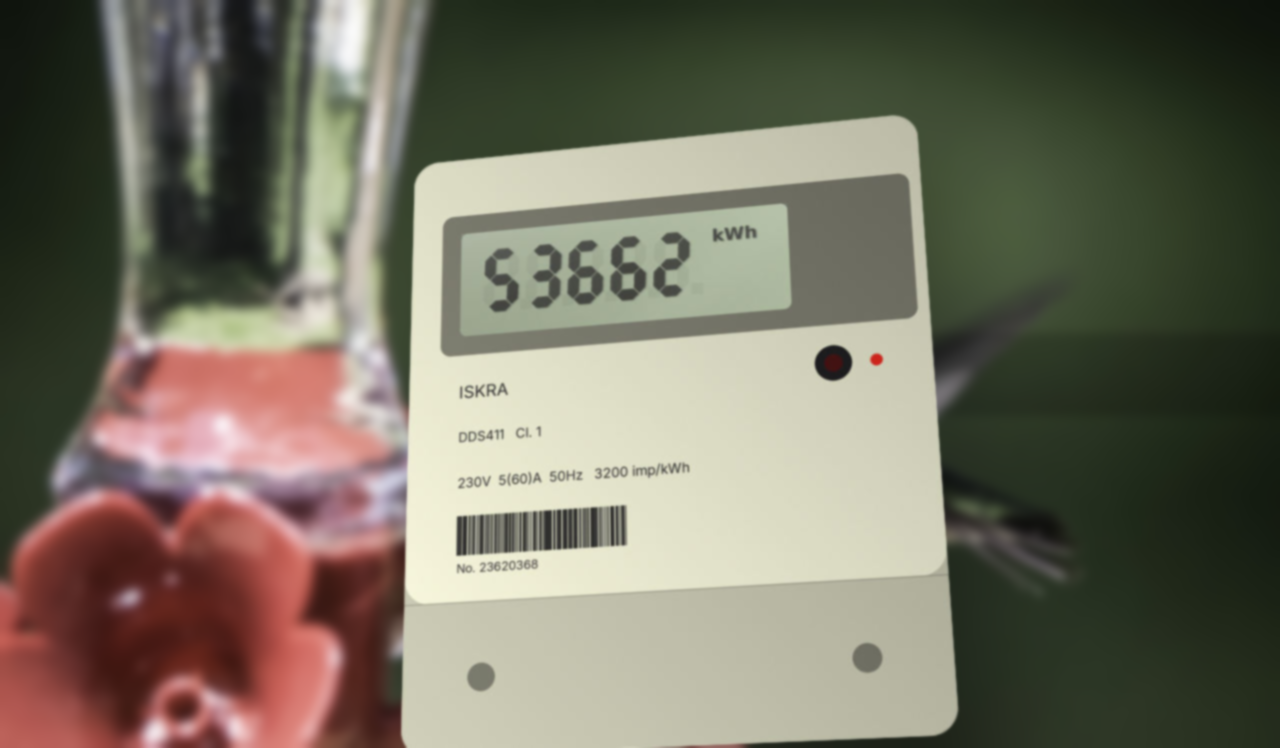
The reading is 53662 kWh
